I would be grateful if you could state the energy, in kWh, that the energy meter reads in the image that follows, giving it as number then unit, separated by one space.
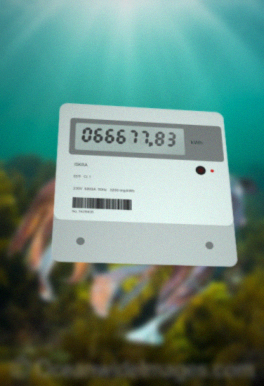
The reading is 66677.83 kWh
